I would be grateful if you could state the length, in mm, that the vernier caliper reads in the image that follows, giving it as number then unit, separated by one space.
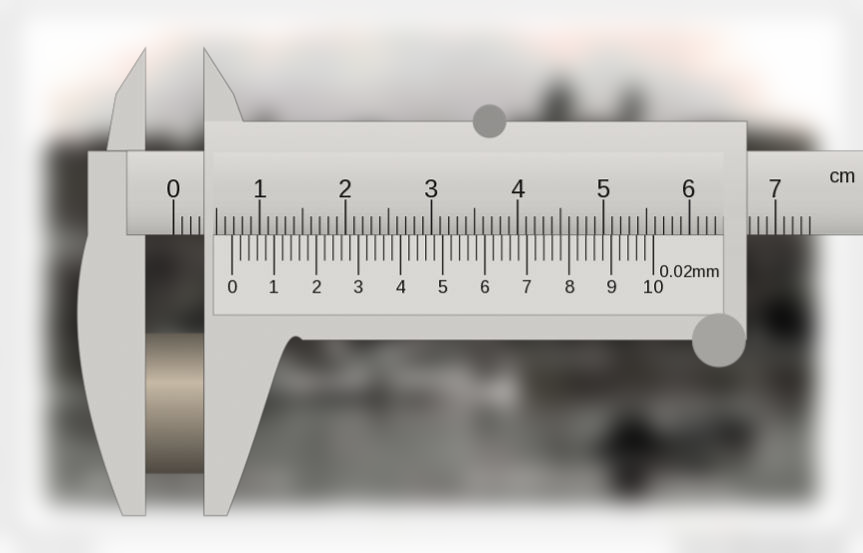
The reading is 6.8 mm
